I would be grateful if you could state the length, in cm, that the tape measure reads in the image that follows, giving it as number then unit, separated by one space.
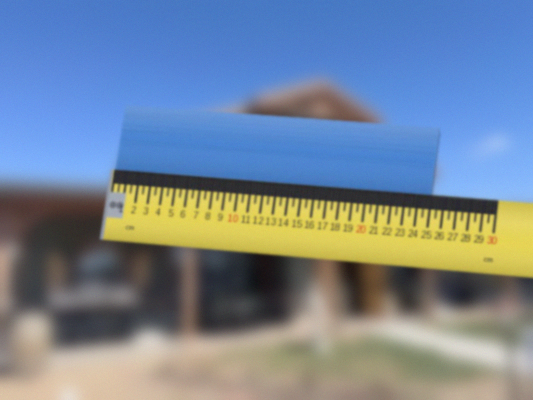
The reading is 25 cm
